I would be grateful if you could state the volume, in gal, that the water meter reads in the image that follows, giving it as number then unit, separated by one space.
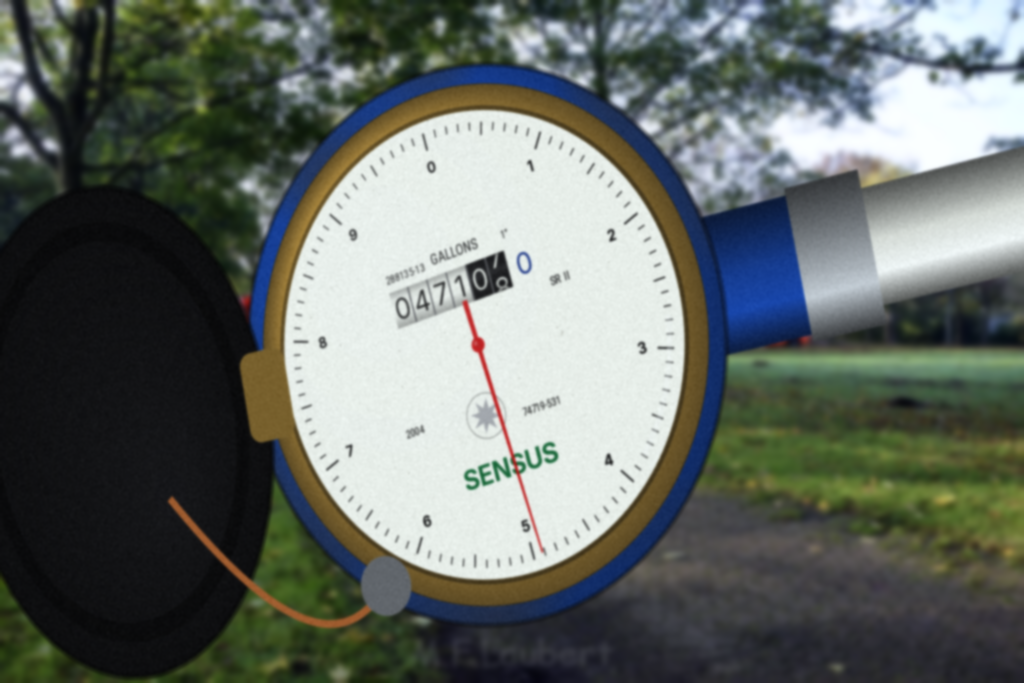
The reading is 471074.9 gal
